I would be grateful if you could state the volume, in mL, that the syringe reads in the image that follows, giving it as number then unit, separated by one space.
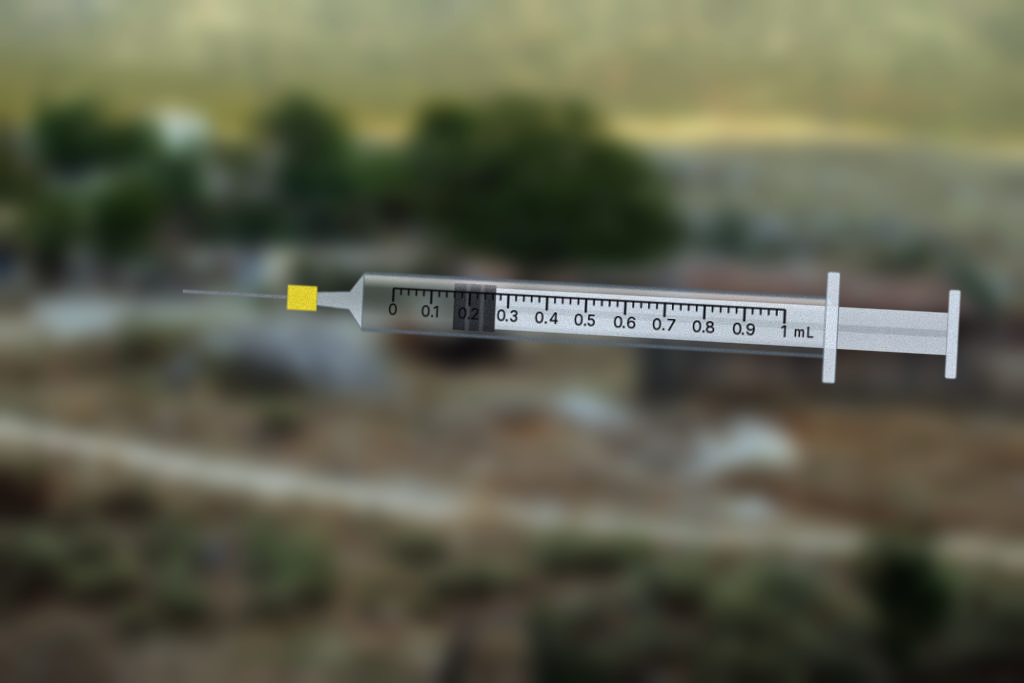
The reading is 0.16 mL
